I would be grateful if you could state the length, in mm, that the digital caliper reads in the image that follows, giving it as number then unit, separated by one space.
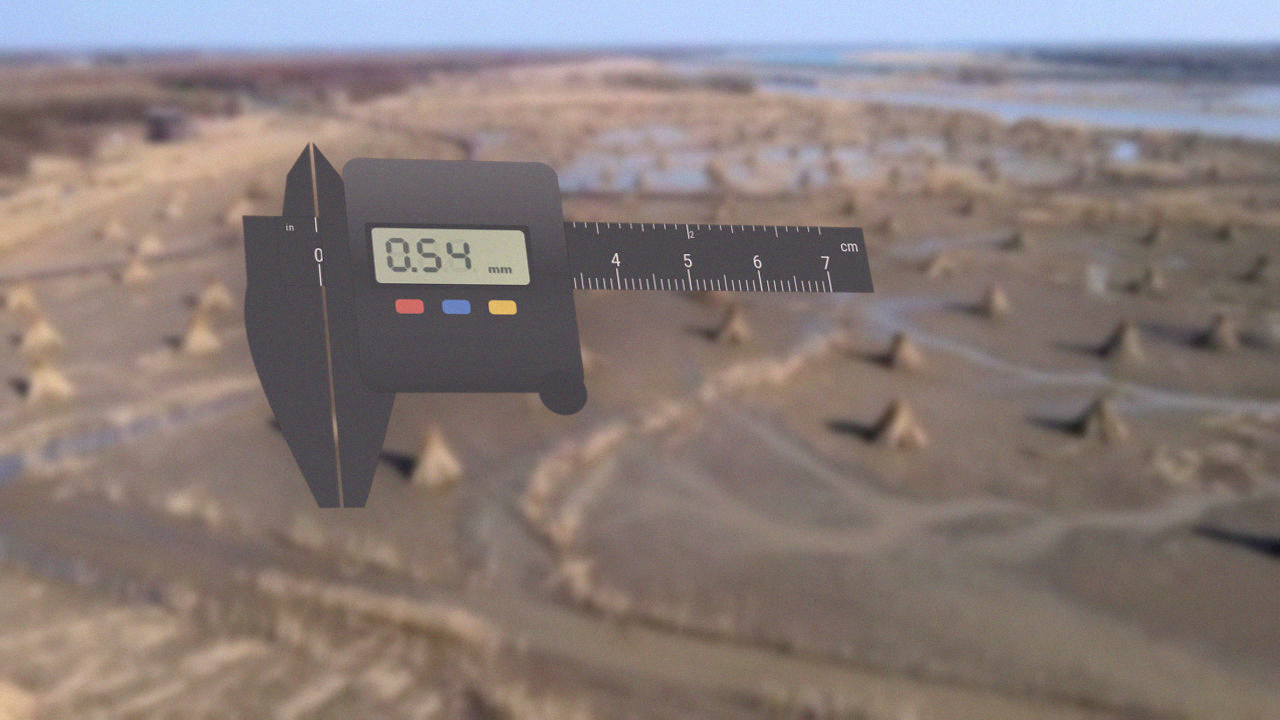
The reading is 0.54 mm
